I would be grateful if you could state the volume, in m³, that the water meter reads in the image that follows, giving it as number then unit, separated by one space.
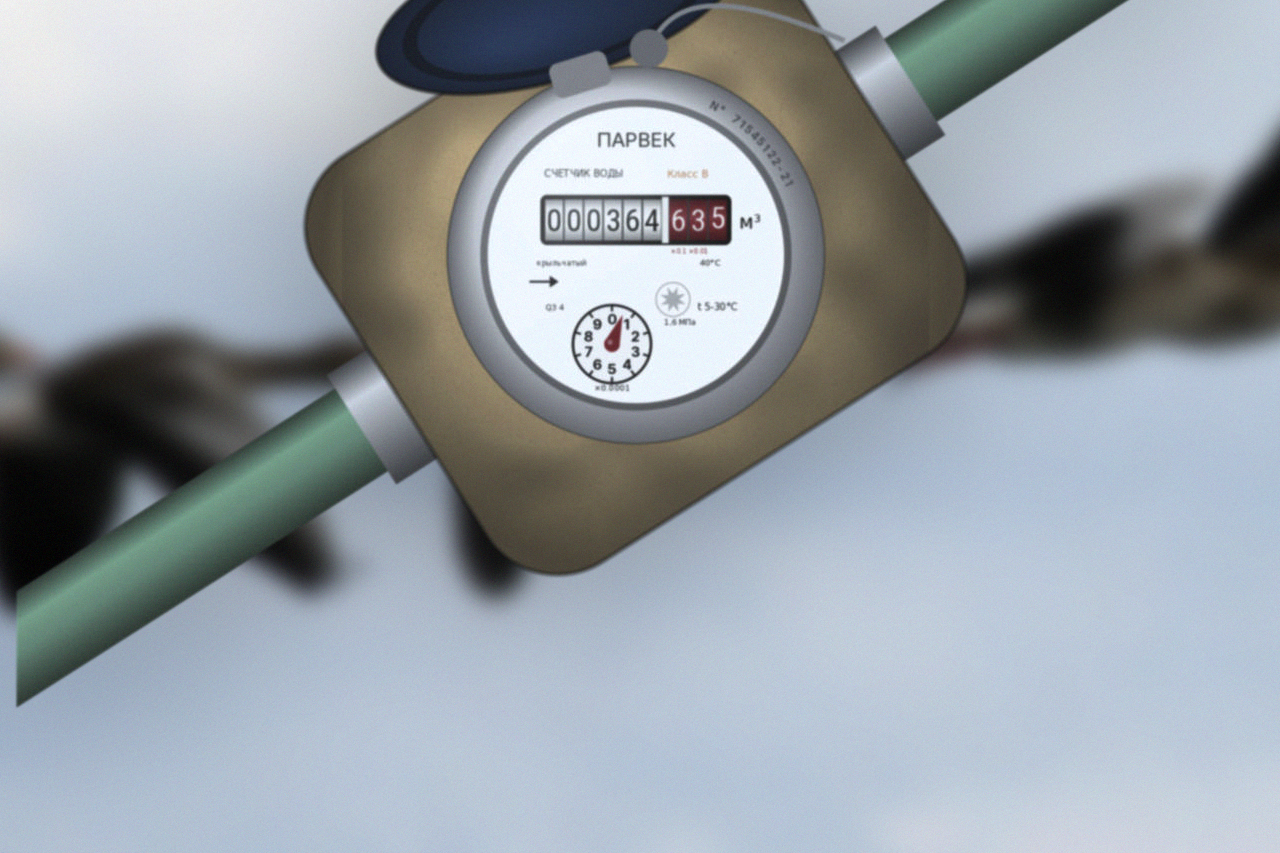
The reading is 364.6350 m³
